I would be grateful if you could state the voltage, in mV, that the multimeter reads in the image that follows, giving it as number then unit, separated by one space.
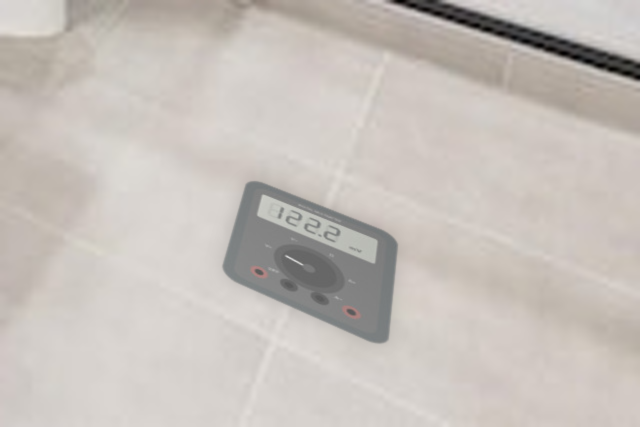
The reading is 122.2 mV
